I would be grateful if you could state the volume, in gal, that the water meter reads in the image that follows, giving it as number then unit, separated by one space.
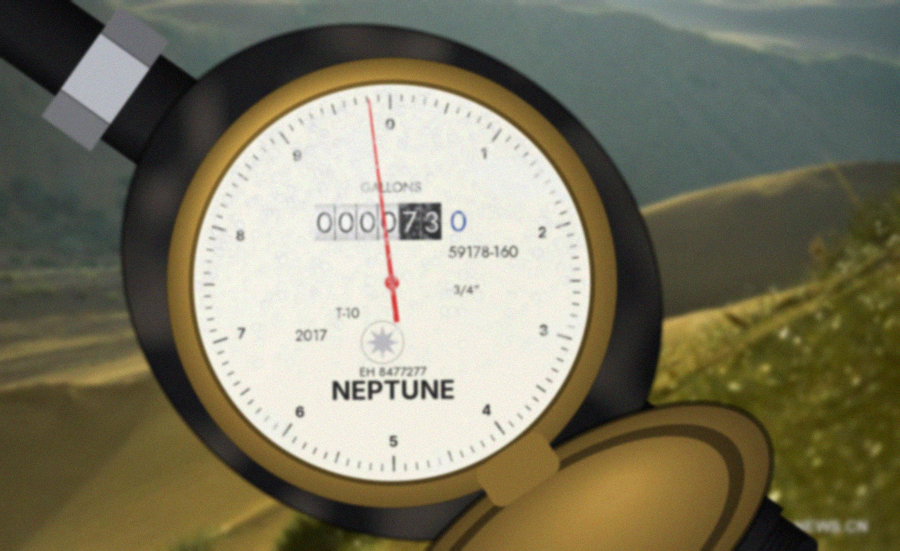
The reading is 729.8 gal
